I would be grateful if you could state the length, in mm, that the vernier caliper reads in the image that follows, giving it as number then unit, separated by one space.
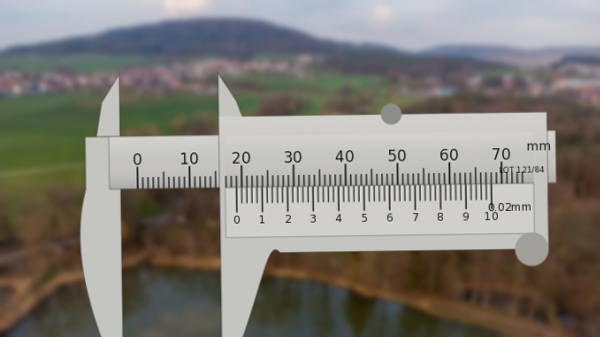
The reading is 19.0 mm
